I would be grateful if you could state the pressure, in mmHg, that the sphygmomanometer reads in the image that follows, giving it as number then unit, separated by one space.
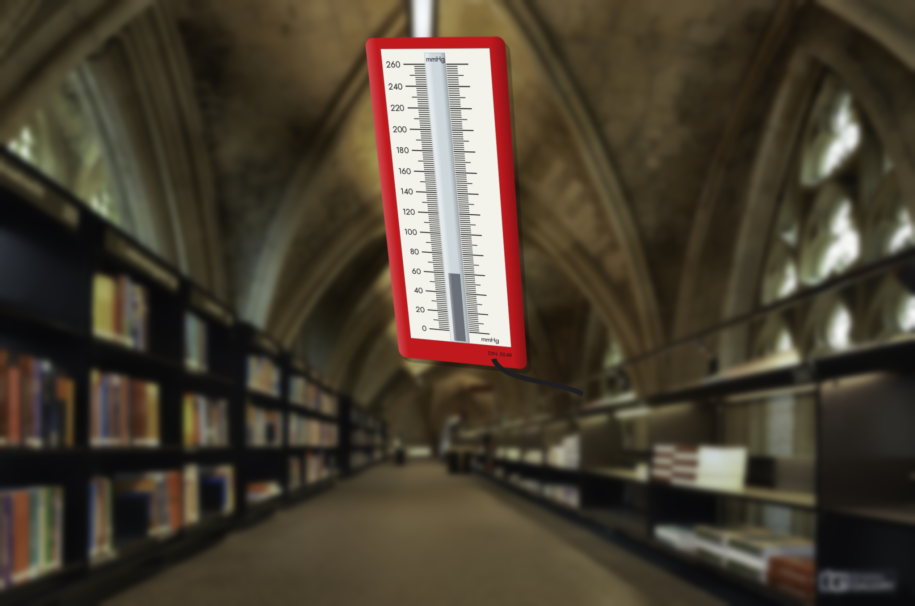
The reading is 60 mmHg
